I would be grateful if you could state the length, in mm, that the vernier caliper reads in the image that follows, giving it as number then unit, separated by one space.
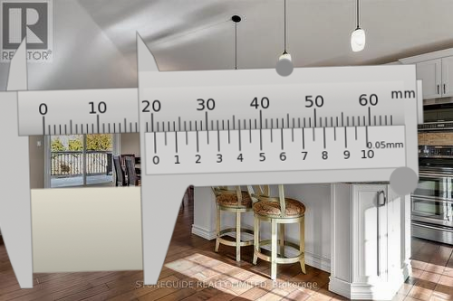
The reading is 20.4 mm
